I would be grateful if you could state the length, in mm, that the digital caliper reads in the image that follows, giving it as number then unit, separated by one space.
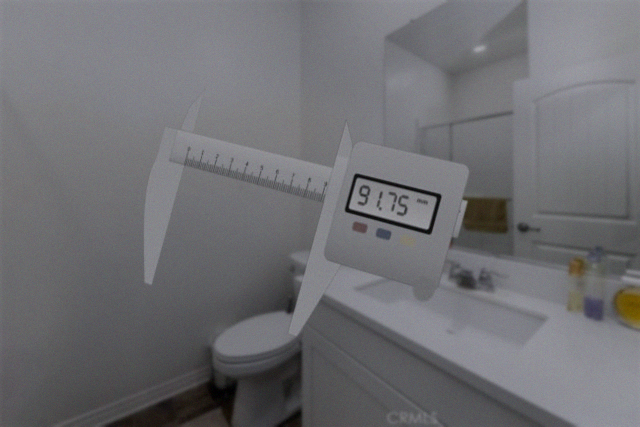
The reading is 91.75 mm
